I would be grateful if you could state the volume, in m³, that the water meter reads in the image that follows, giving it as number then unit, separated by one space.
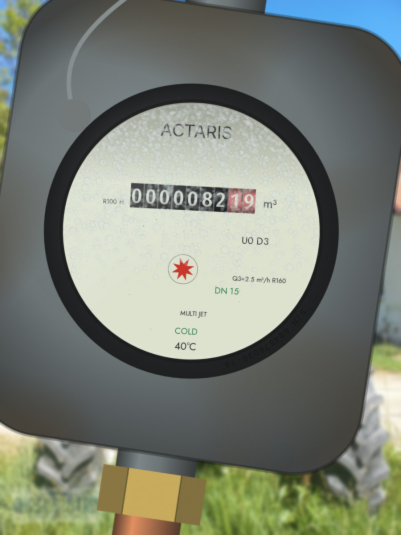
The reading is 82.19 m³
